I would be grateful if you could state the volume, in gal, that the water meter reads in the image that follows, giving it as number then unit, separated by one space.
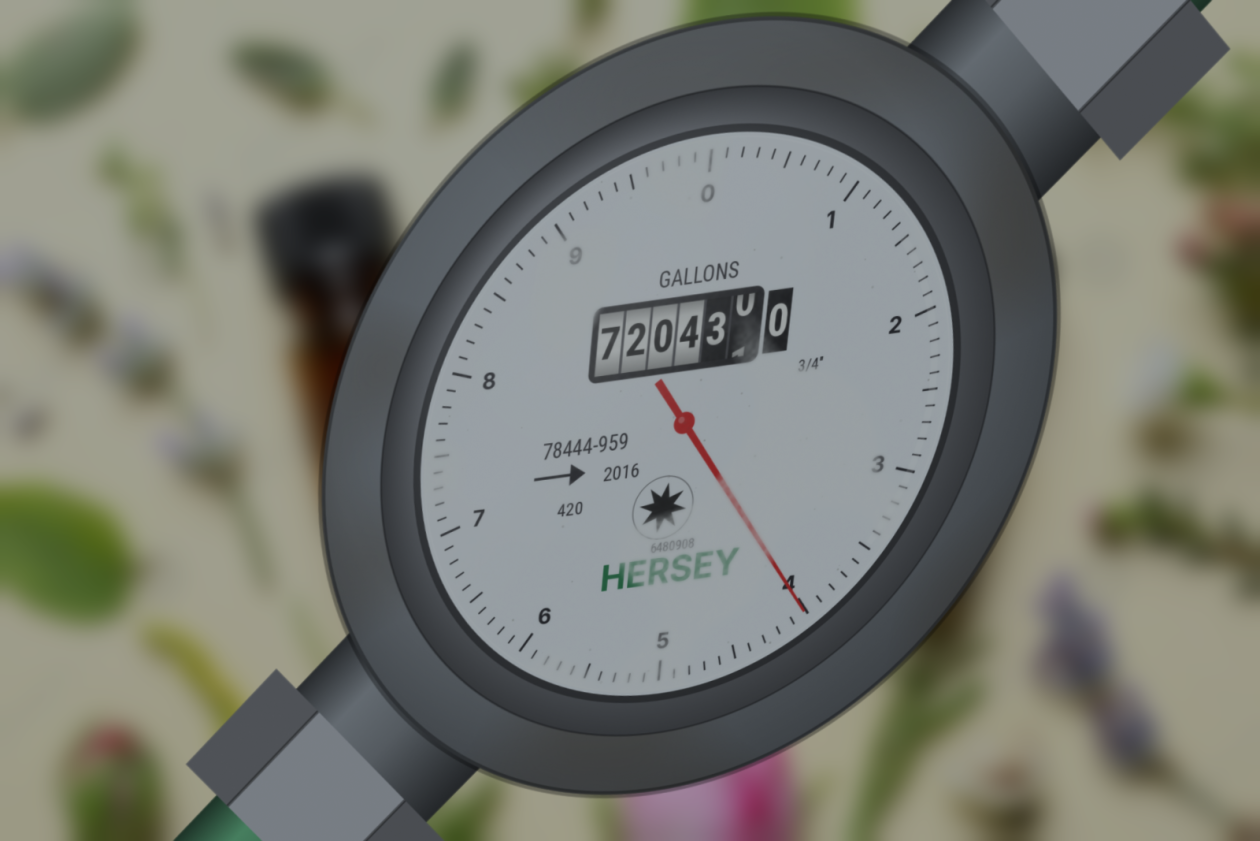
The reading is 7204304.0 gal
